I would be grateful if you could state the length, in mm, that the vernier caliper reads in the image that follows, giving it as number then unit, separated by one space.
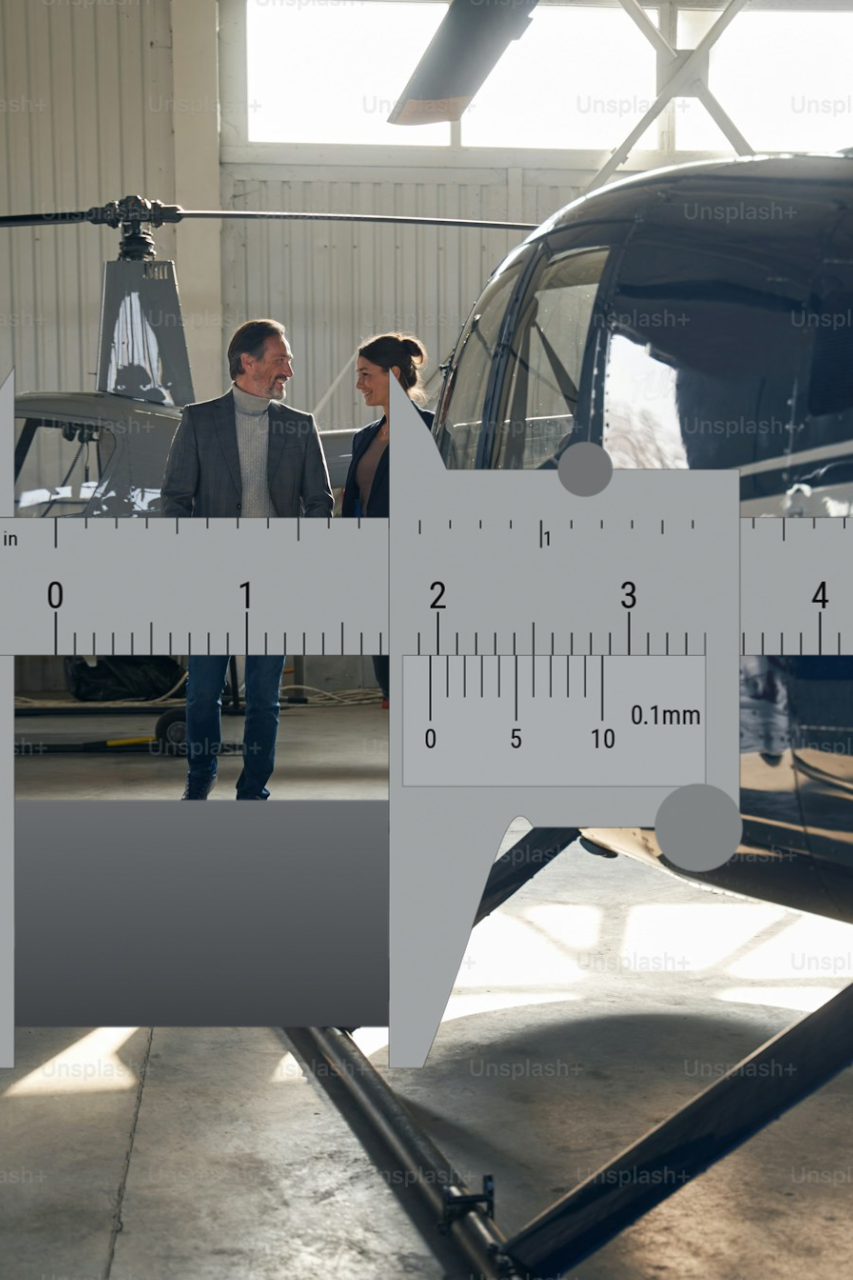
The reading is 19.6 mm
